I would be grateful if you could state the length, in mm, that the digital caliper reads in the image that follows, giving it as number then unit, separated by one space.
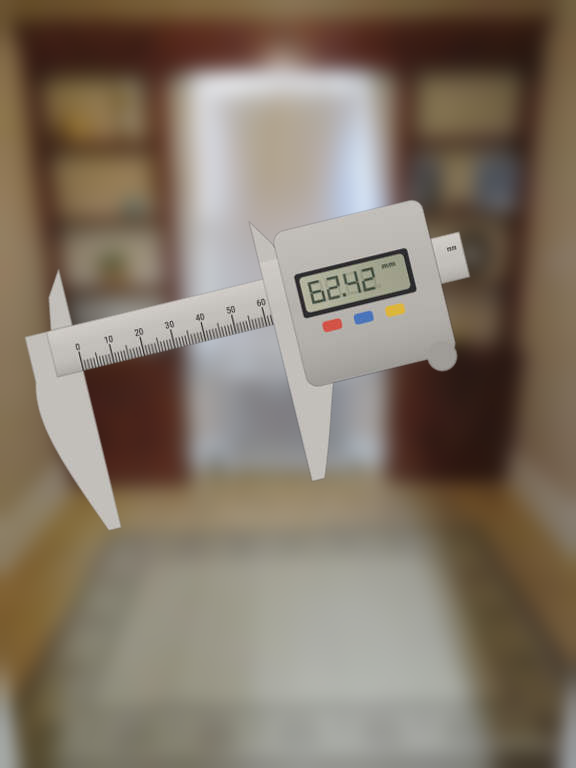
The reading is 62.42 mm
